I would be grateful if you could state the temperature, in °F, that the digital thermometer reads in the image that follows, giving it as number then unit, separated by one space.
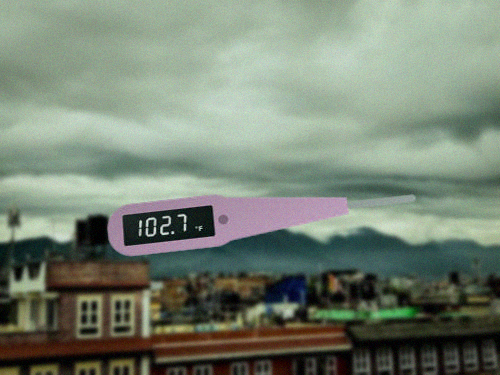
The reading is 102.7 °F
